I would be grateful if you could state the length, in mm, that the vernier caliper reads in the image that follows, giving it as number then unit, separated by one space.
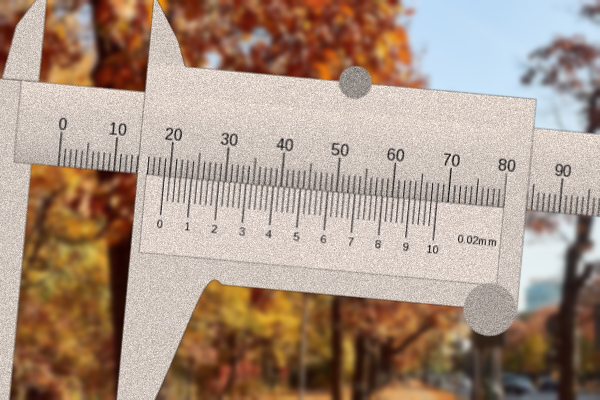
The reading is 19.0 mm
